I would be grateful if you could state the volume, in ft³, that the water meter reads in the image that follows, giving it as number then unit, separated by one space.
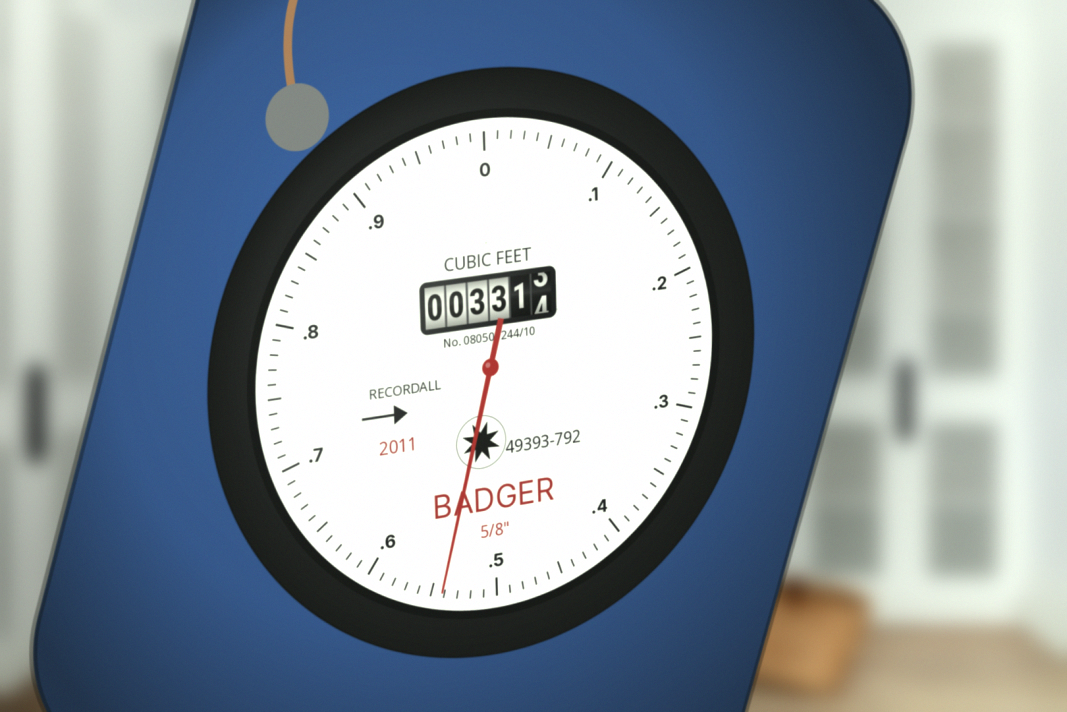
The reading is 3313.54 ft³
